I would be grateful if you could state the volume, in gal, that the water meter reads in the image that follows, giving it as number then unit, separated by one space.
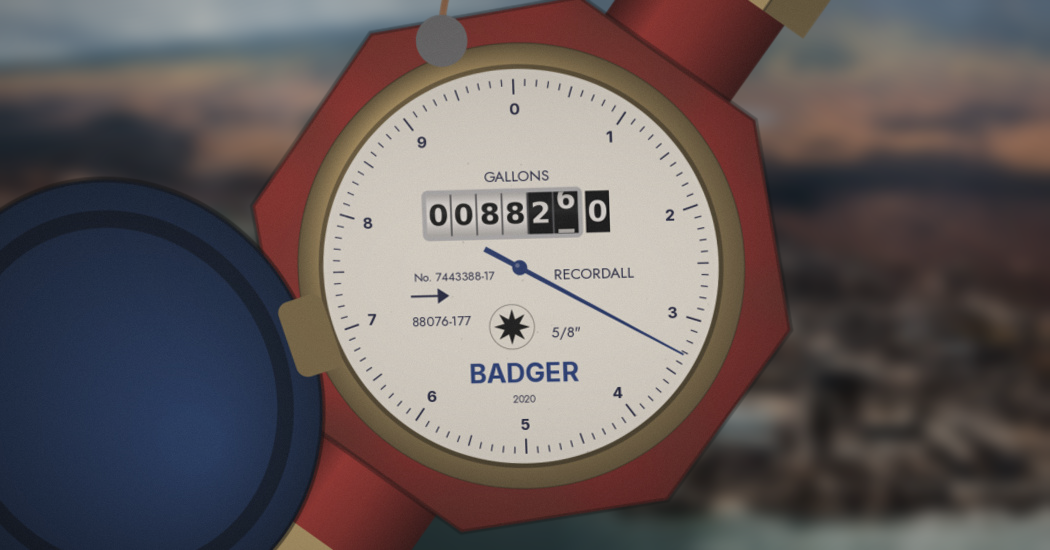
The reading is 88263.3 gal
